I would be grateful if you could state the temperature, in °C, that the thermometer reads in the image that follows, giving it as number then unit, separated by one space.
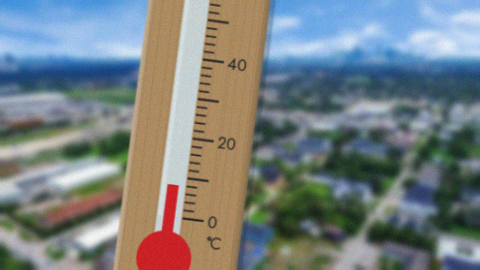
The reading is 8 °C
